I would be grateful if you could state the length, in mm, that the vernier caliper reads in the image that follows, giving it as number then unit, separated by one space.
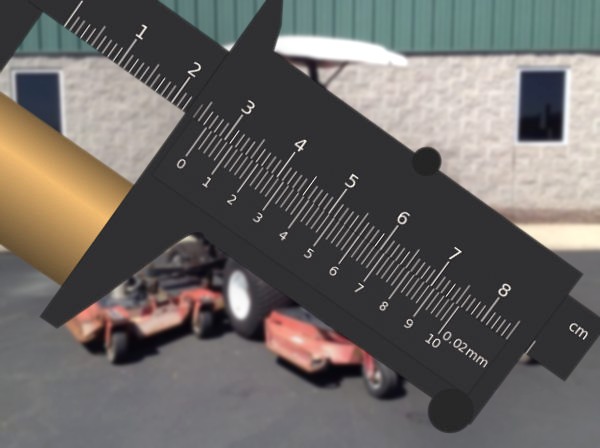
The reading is 26.6 mm
